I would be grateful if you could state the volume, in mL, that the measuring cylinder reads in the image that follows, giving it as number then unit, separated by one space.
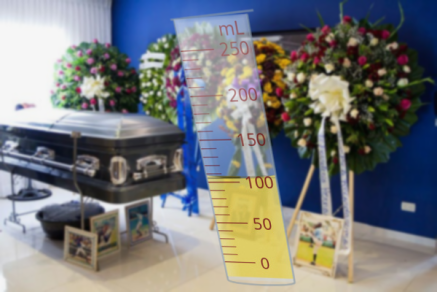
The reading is 105 mL
